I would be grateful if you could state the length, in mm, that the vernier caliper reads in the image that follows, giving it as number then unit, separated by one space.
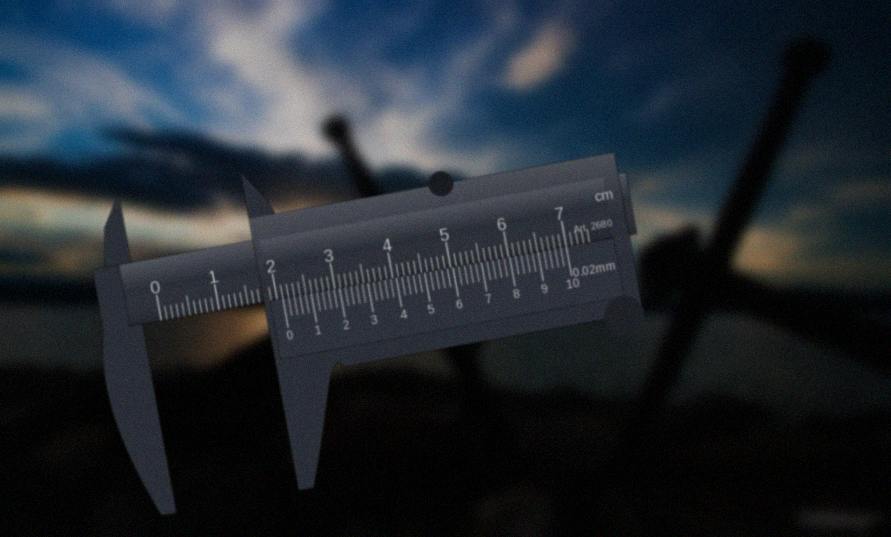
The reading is 21.0 mm
